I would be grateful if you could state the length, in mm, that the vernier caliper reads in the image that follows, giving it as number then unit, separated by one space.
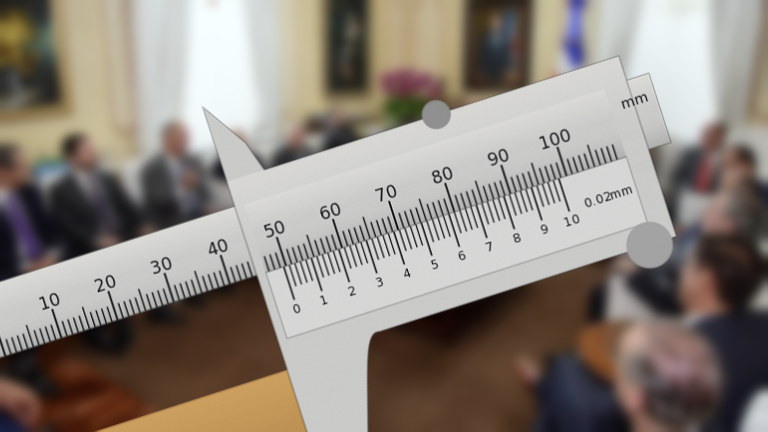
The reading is 49.6 mm
